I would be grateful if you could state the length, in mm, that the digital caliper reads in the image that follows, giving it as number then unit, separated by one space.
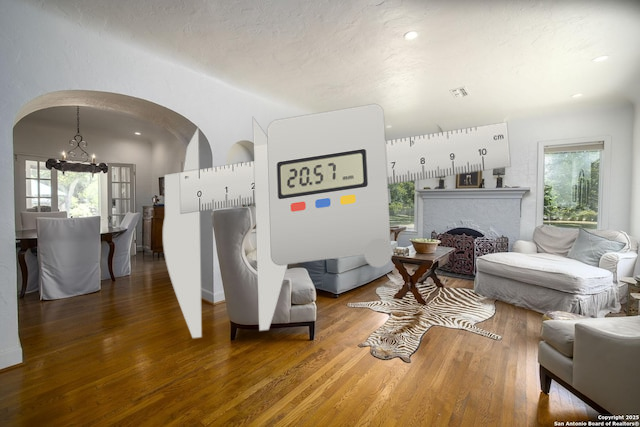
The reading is 20.57 mm
